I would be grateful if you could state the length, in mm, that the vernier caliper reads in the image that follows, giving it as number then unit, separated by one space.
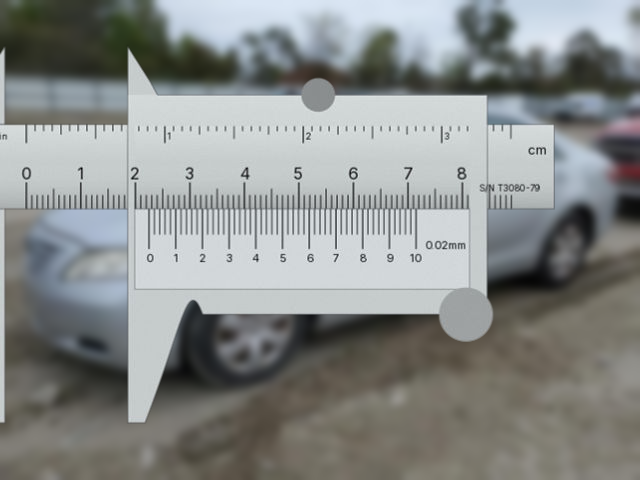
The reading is 22.5 mm
